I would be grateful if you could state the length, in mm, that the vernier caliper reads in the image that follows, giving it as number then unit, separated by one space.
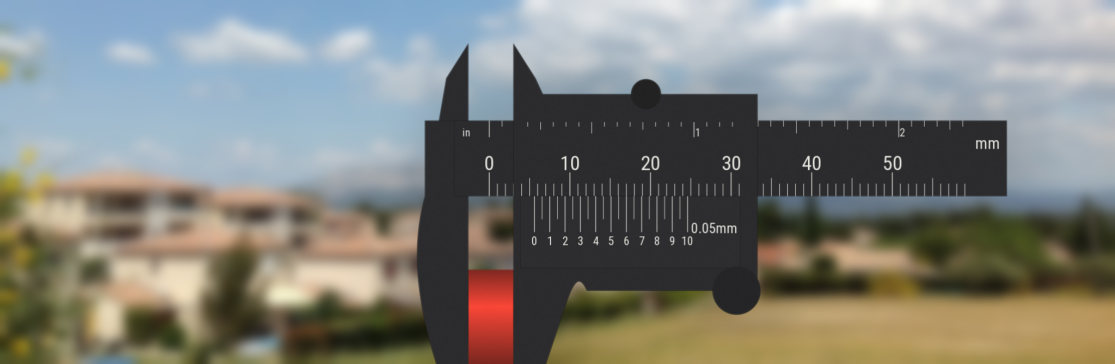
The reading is 5.6 mm
